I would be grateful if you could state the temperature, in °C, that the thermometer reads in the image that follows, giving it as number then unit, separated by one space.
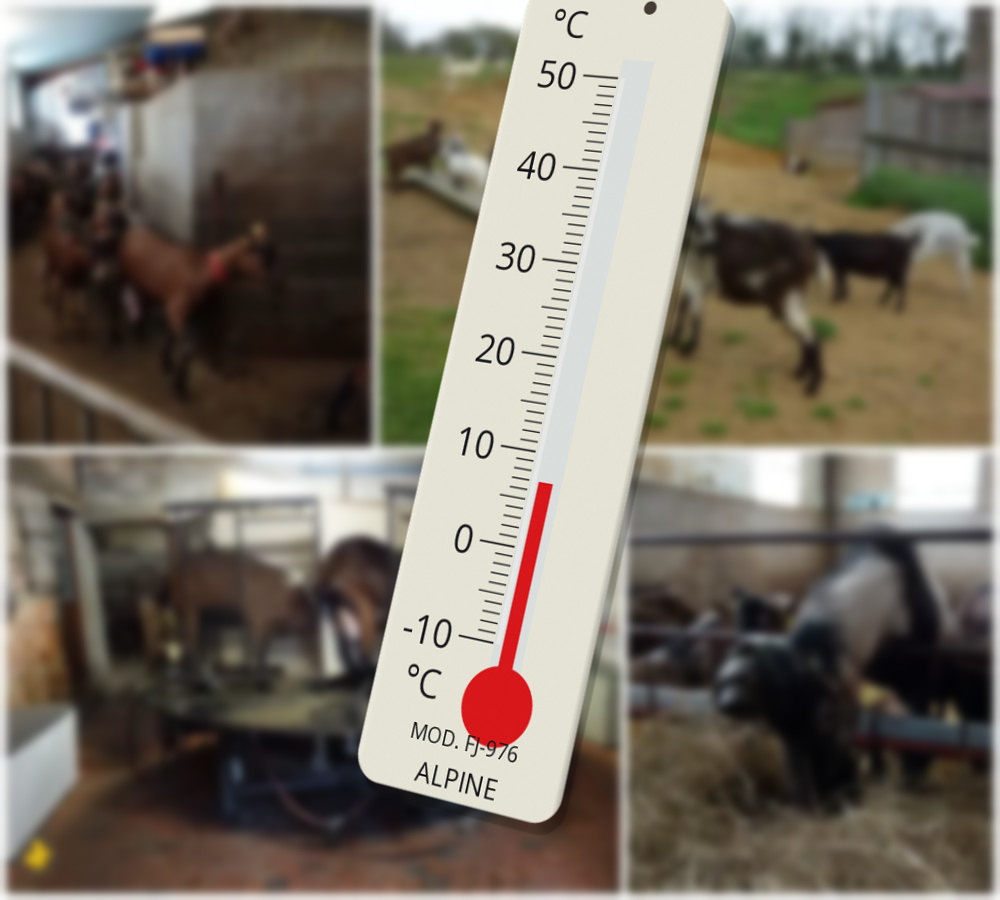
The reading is 7 °C
